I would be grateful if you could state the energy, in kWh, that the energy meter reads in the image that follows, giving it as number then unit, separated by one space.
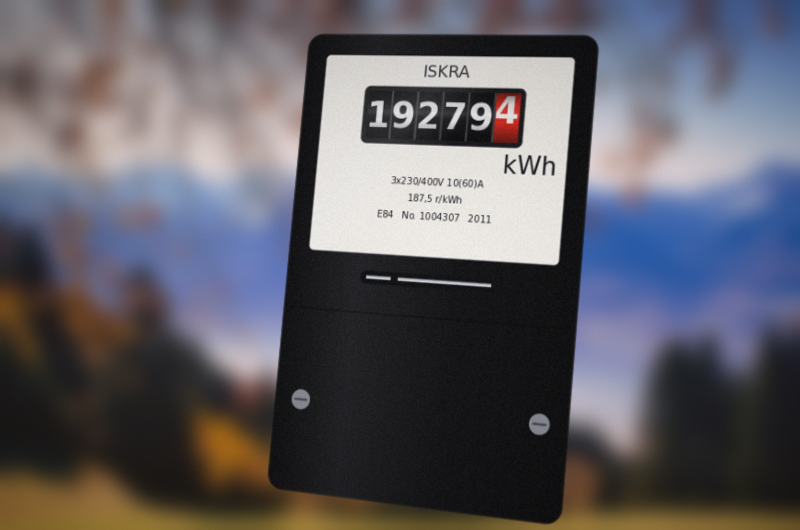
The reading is 19279.4 kWh
